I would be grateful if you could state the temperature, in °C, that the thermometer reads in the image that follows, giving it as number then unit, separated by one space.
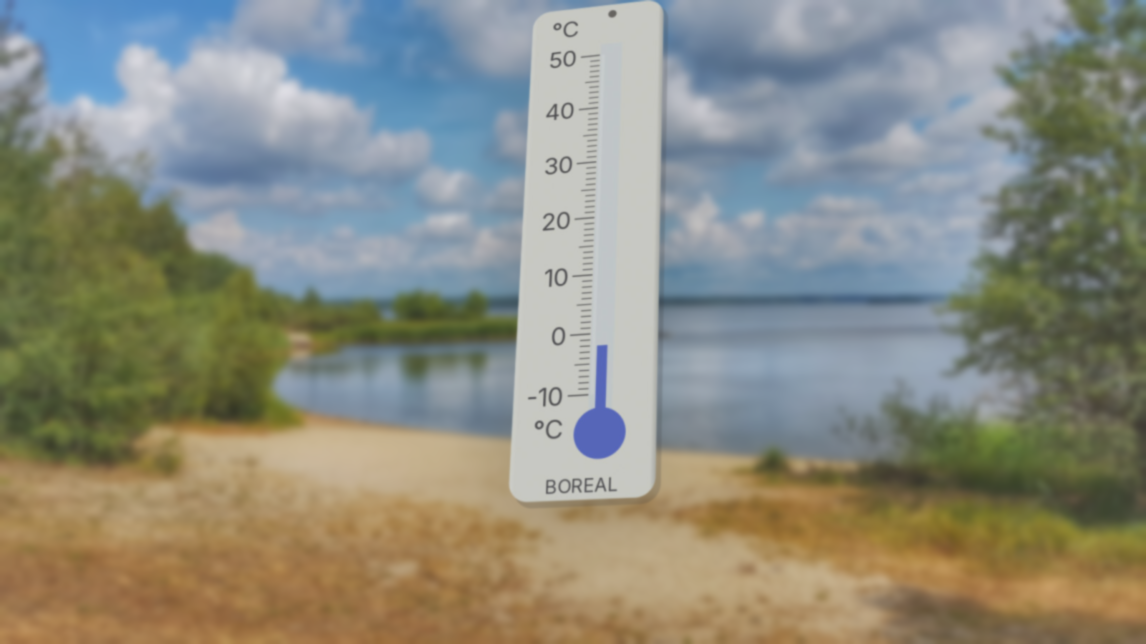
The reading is -2 °C
